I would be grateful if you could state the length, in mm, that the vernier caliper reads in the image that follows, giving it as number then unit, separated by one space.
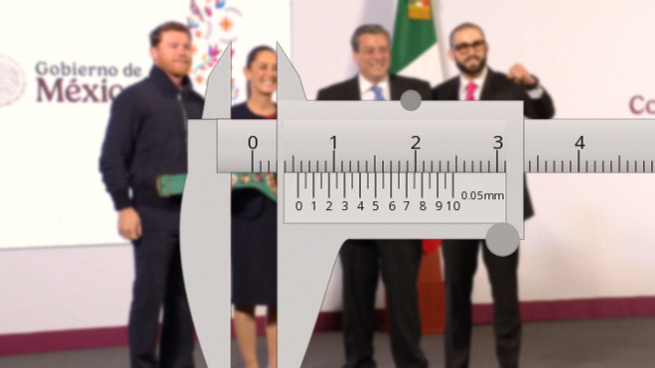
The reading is 5.6 mm
